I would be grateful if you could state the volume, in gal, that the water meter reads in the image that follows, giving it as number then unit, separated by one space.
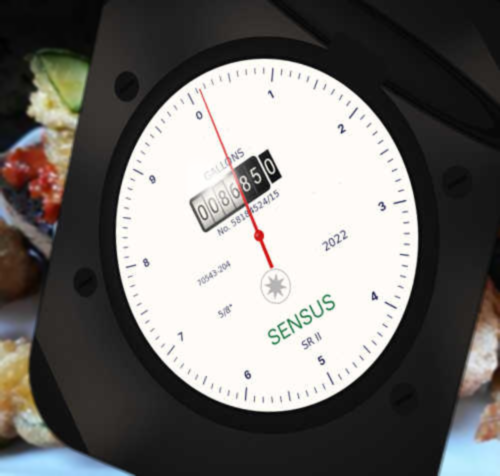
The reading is 86850.1 gal
